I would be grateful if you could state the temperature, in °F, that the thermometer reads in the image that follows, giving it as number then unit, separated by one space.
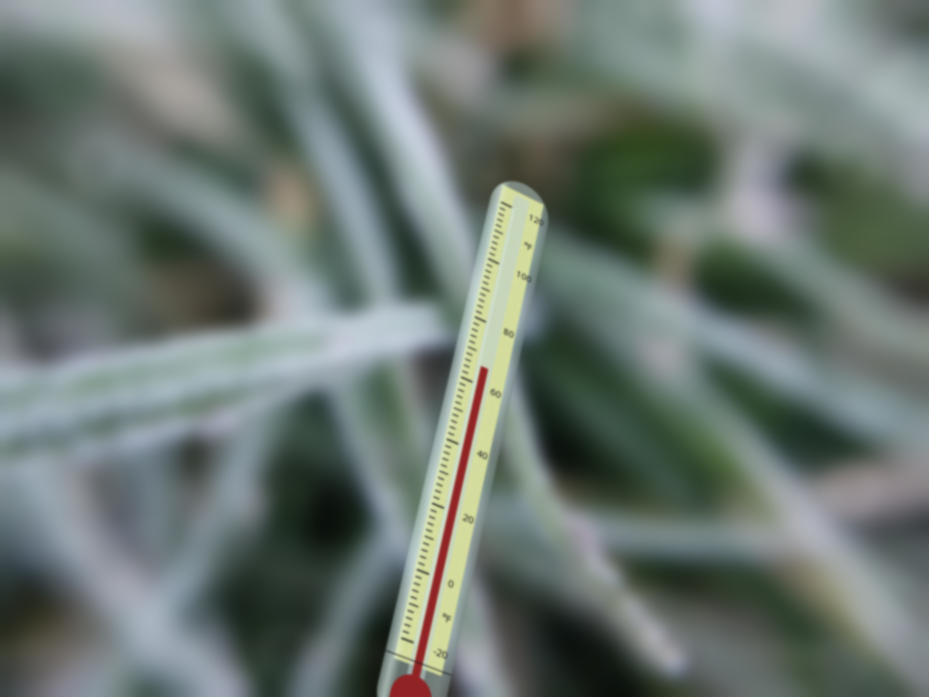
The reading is 66 °F
